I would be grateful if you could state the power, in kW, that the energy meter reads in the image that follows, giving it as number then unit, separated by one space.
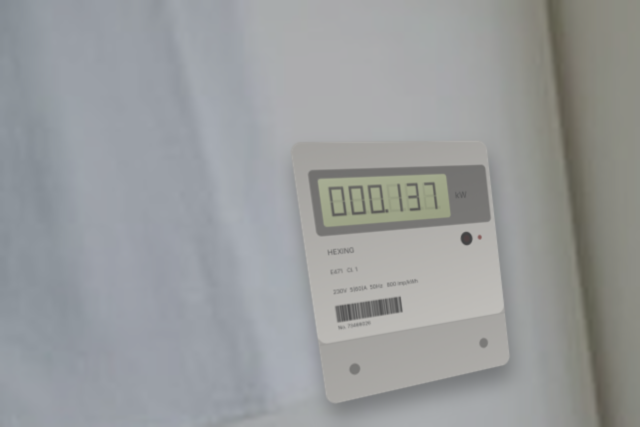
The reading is 0.137 kW
